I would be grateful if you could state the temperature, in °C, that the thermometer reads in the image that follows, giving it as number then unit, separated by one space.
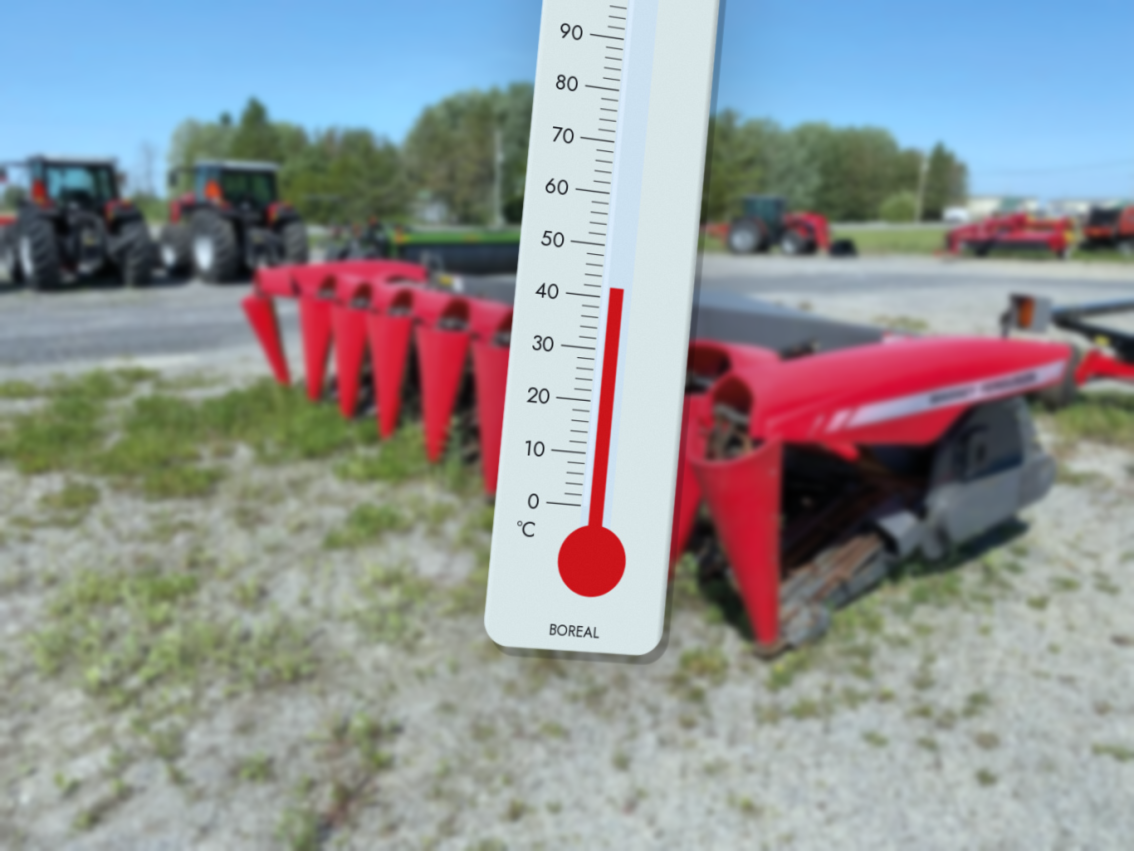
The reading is 42 °C
